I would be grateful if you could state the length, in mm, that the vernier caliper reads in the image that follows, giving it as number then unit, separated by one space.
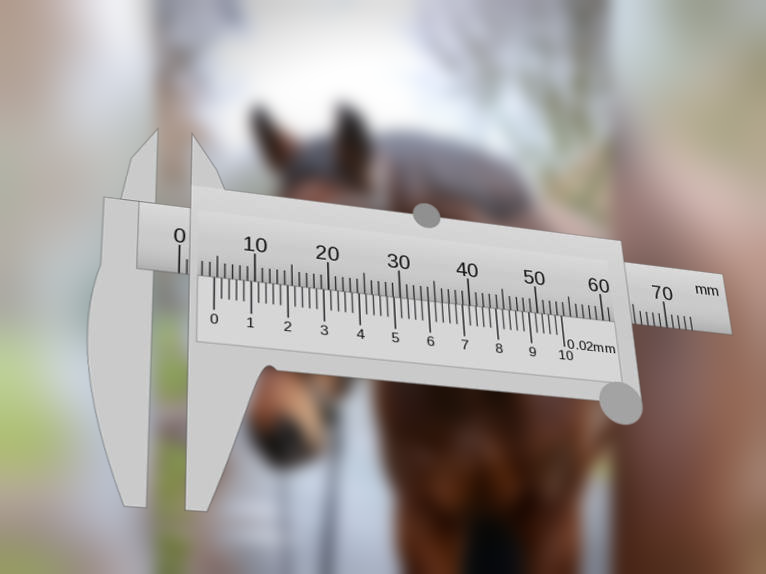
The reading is 4.6 mm
